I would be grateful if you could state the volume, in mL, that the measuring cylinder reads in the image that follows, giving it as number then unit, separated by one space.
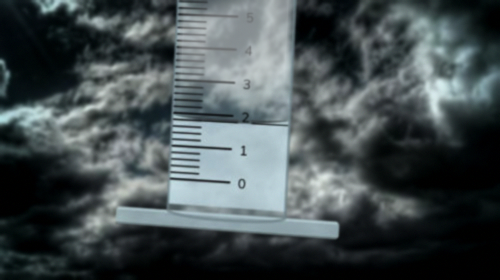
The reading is 1.8 mL
